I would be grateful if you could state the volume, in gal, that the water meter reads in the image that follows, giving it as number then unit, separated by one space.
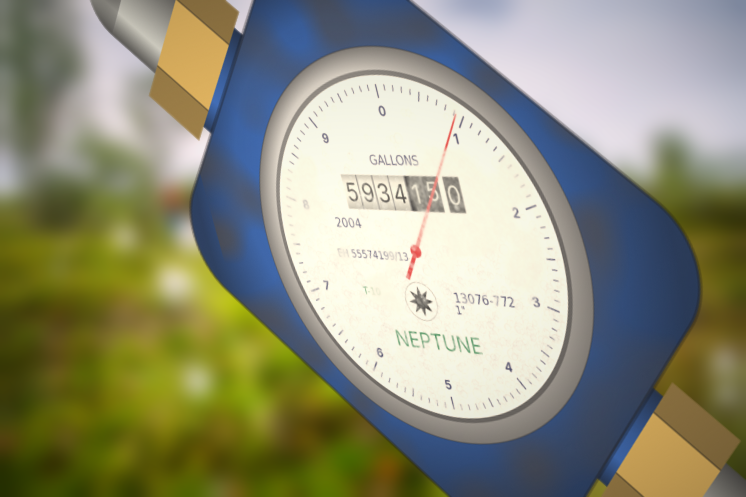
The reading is 5934150.9 gal
